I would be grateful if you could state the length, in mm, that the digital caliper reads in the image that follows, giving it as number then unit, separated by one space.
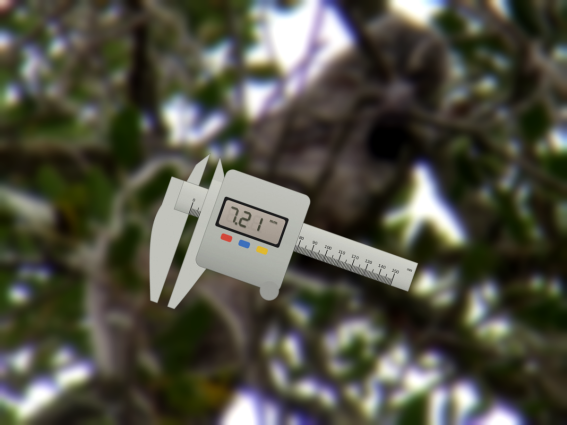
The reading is 7.21 mm
